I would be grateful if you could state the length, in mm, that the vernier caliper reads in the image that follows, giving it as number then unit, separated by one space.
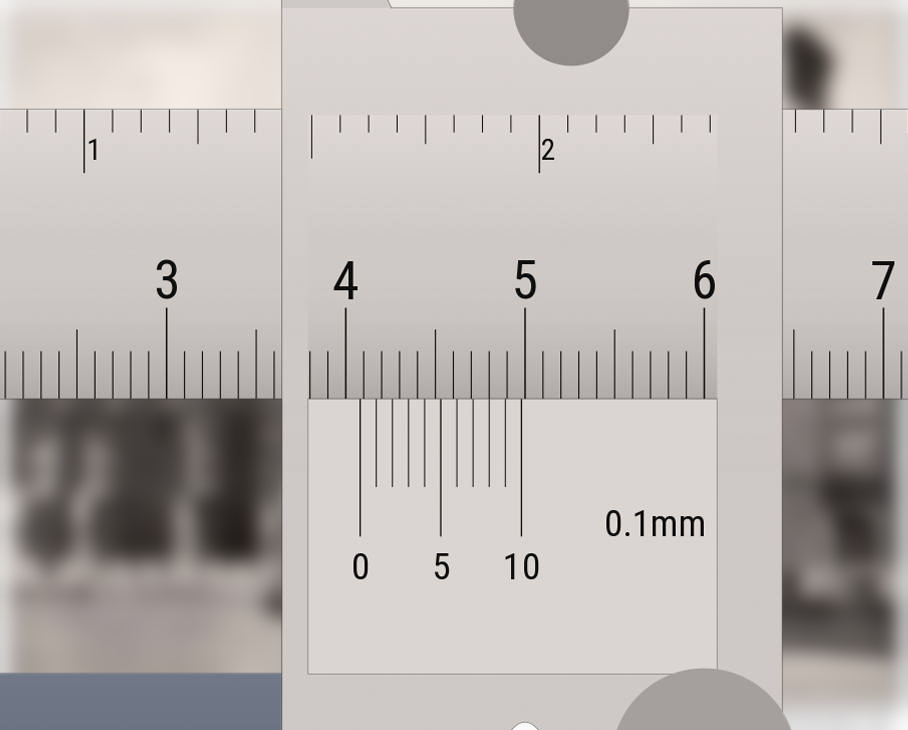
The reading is 40.8 mm
